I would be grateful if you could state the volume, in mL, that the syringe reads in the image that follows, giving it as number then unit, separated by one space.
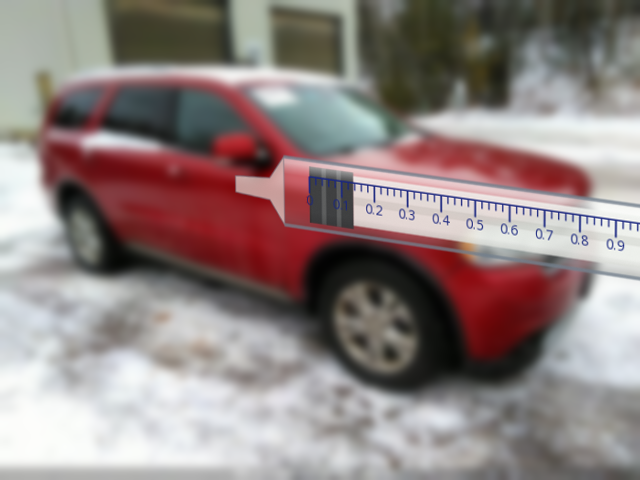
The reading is 0 mL
